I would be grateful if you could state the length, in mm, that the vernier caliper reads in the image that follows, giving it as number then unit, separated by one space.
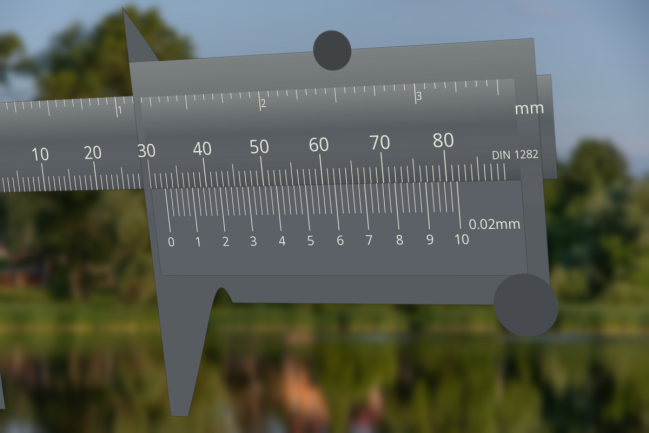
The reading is 32.6 mm
